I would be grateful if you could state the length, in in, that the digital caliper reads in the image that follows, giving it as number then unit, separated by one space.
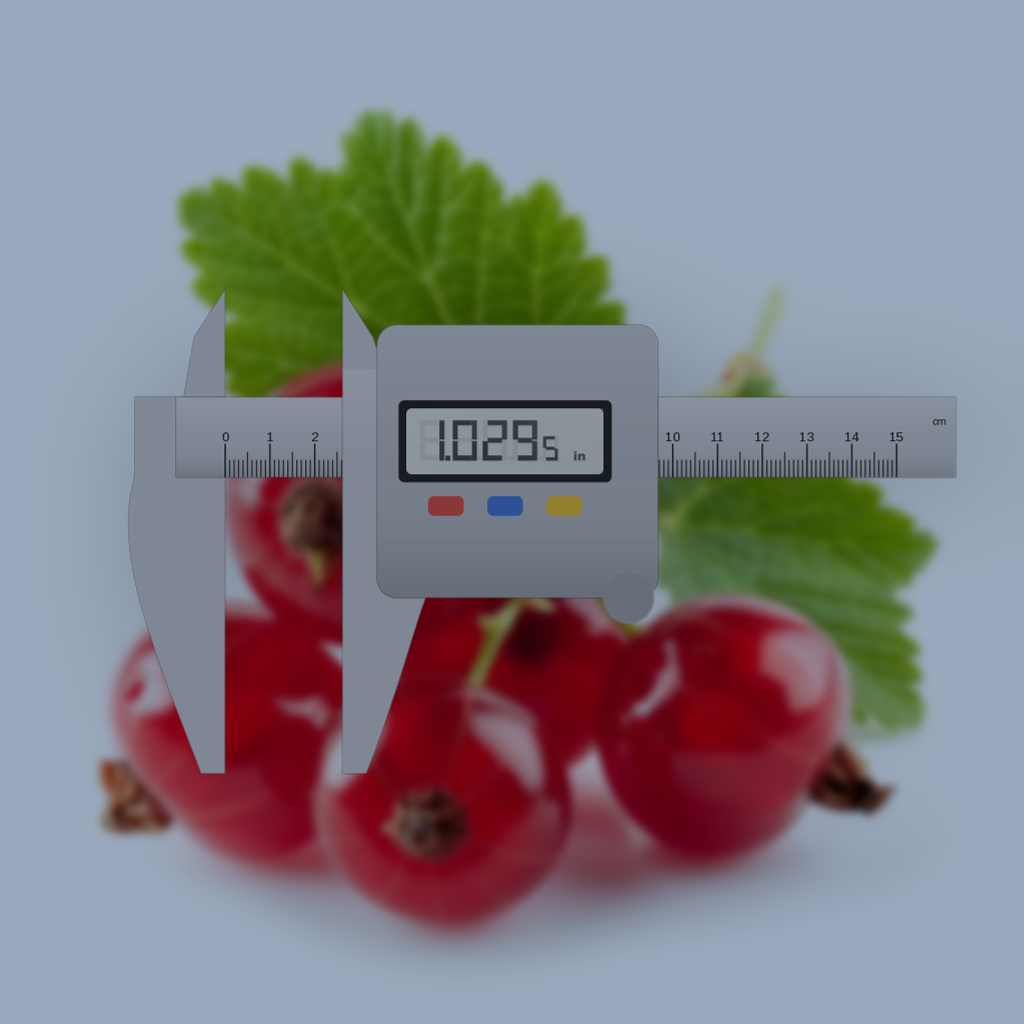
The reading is 1.0295 in
